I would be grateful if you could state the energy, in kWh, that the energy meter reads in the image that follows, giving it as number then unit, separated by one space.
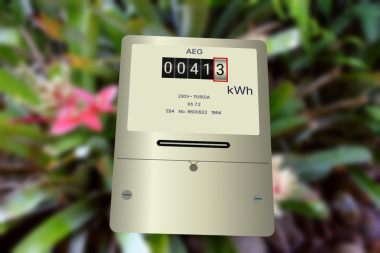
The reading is 41.3 kWh
